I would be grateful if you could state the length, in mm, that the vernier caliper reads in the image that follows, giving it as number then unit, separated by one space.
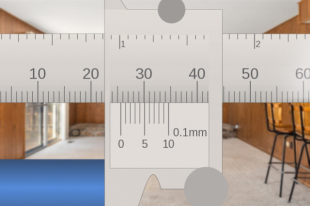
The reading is 25.6 mm
